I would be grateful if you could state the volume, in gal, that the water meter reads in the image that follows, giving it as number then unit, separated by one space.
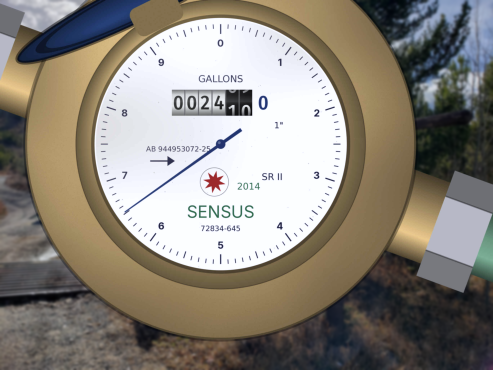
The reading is 24096.5 gal
